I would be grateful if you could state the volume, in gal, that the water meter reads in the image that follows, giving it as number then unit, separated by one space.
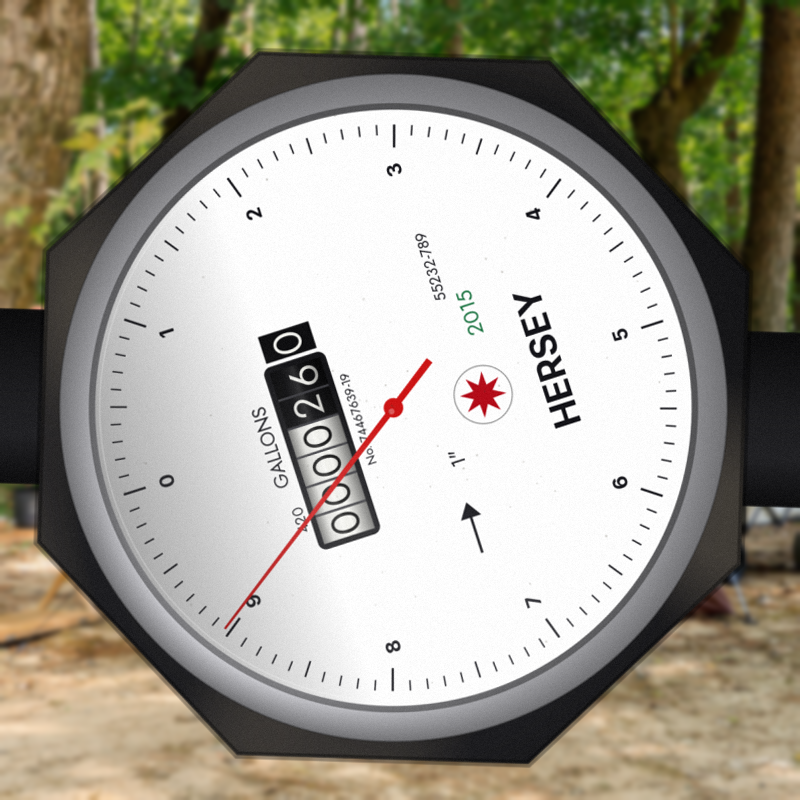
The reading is 259.0 gal
